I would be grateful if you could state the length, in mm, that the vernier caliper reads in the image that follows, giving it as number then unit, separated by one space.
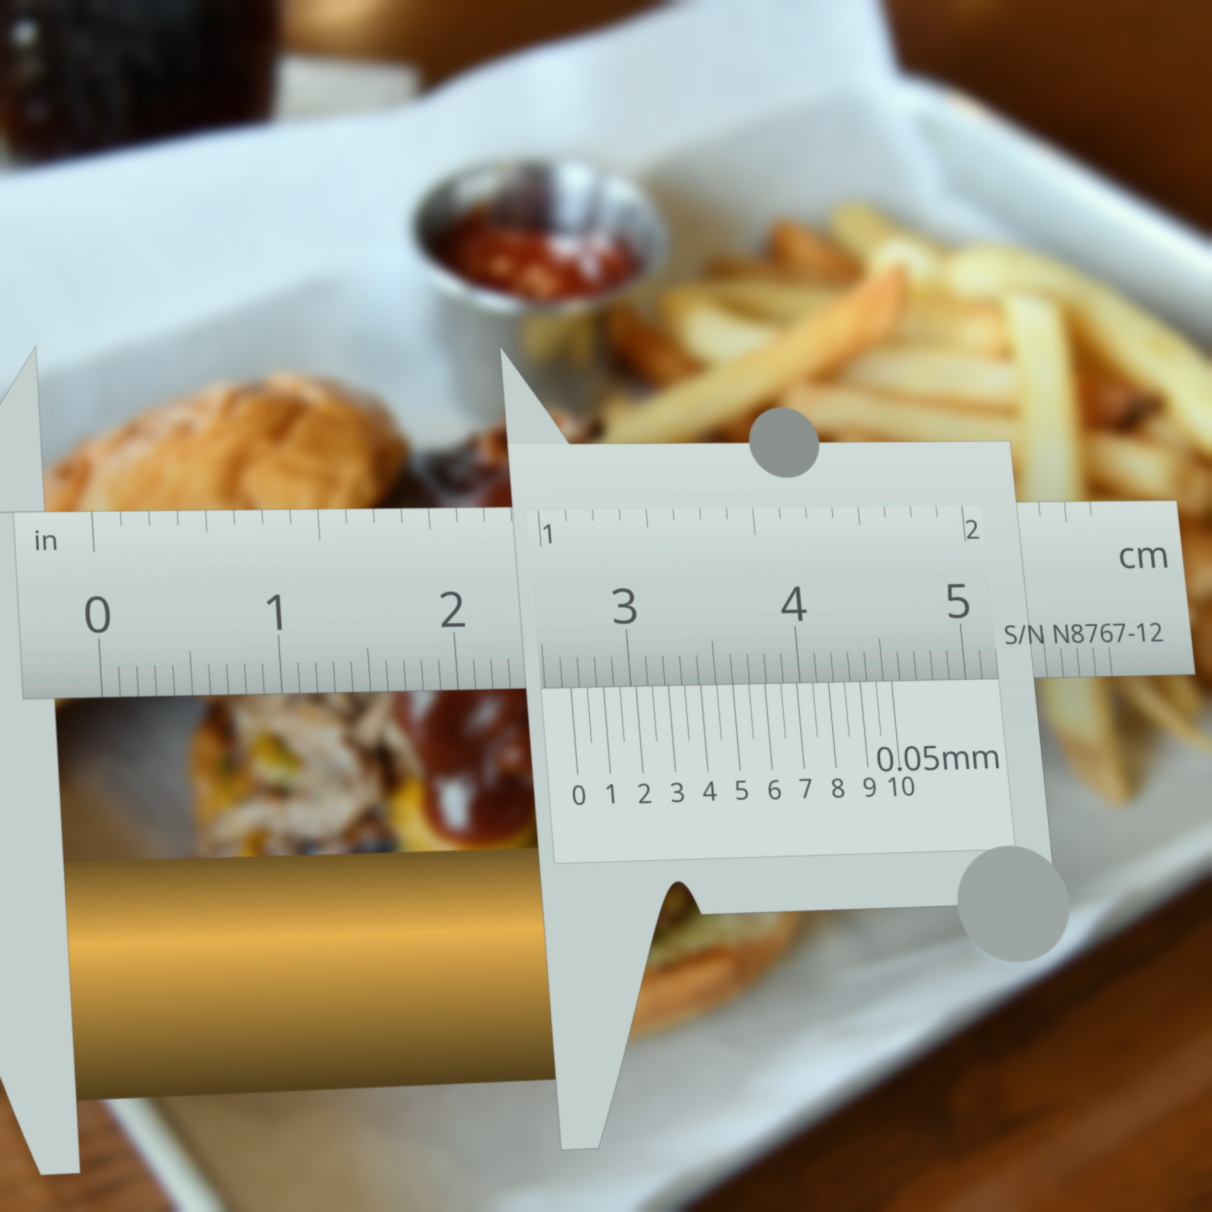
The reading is 26.5 mm
